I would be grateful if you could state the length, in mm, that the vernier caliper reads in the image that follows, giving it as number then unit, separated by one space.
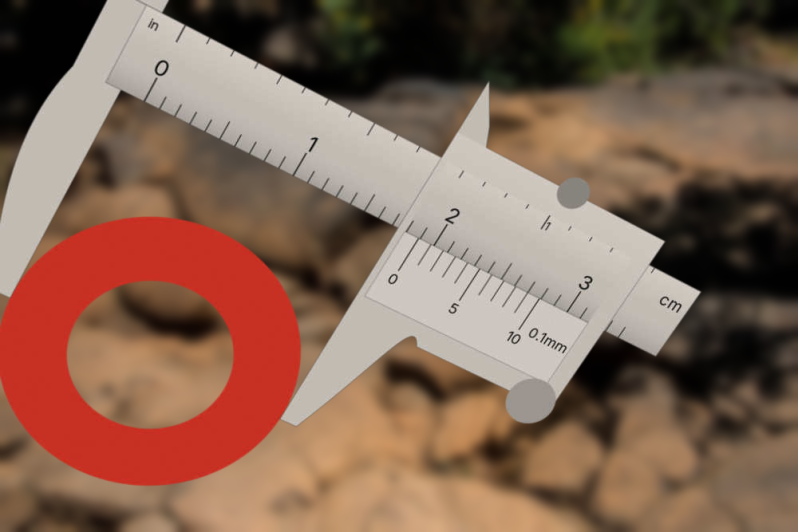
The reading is 18.9 mm
